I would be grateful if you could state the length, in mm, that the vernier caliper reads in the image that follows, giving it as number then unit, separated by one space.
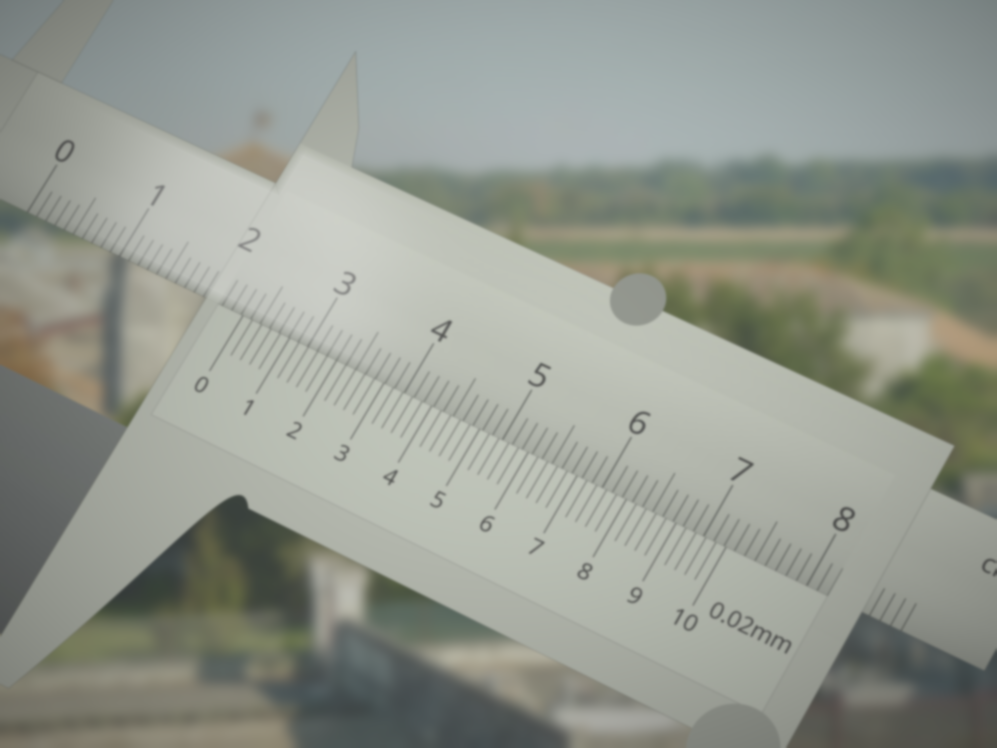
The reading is 23.2 mm
